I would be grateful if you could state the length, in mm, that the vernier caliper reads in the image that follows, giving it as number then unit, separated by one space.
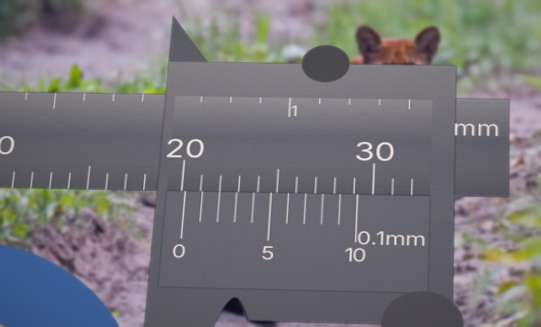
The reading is 20.2 mm
